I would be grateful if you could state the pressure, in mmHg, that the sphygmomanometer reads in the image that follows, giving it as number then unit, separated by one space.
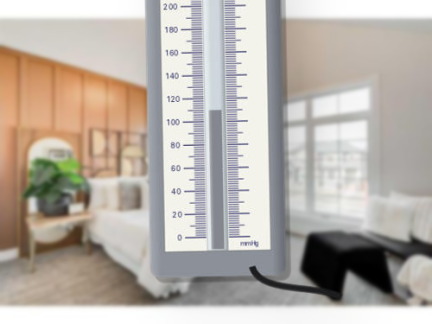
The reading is 110 mmHg
